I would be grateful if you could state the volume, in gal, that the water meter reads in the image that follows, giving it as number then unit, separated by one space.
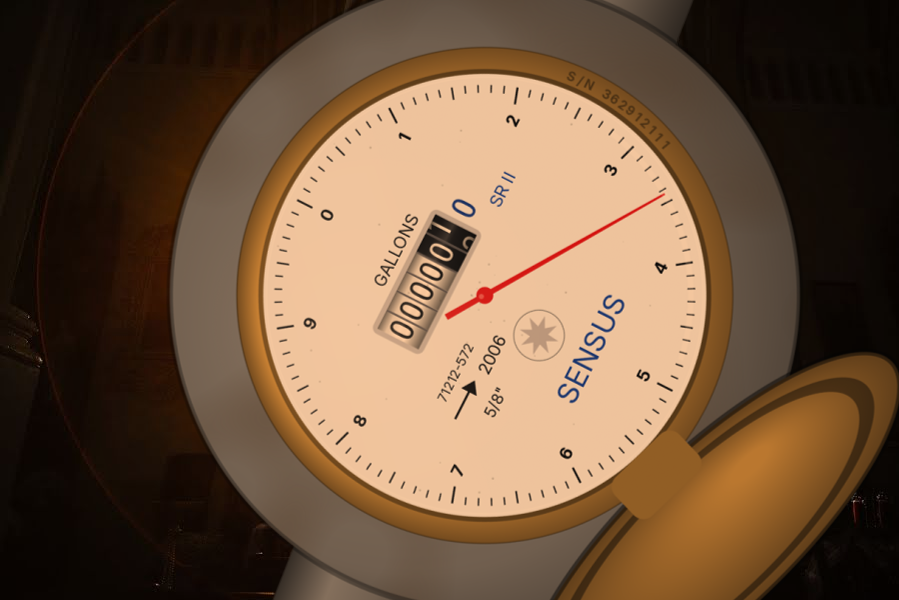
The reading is 13.4 gal
